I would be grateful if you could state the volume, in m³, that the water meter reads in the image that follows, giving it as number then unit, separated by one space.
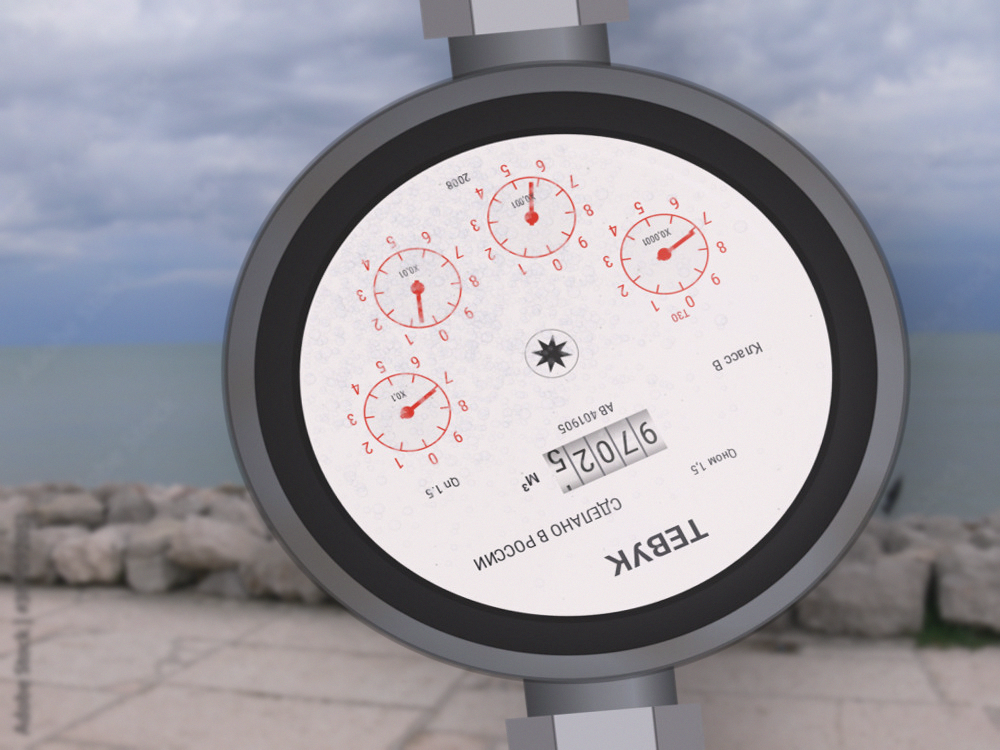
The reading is 97024.7057 m³
